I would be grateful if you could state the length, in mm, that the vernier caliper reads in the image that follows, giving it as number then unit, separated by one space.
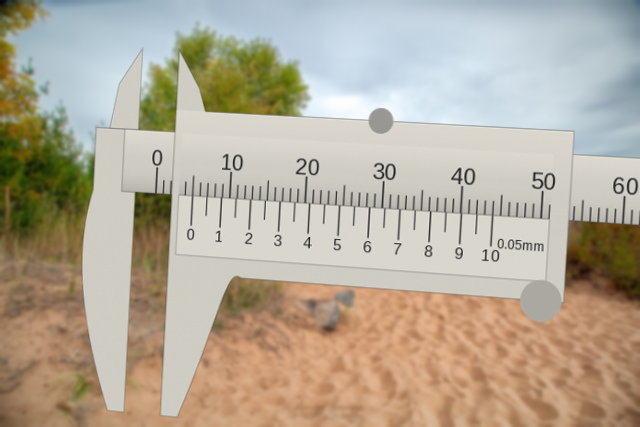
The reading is 5.0 mm
